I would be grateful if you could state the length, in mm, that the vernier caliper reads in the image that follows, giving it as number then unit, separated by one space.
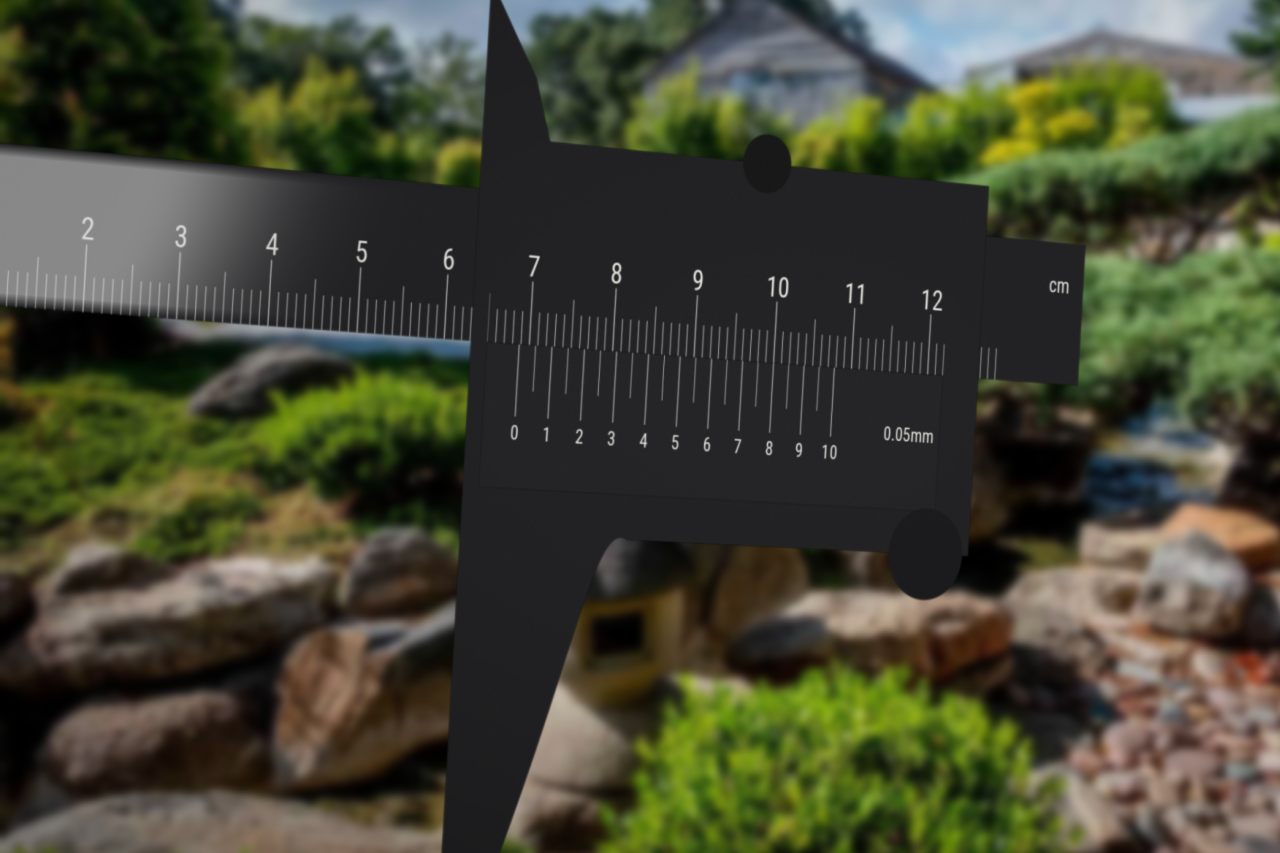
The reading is 68.8 mm
